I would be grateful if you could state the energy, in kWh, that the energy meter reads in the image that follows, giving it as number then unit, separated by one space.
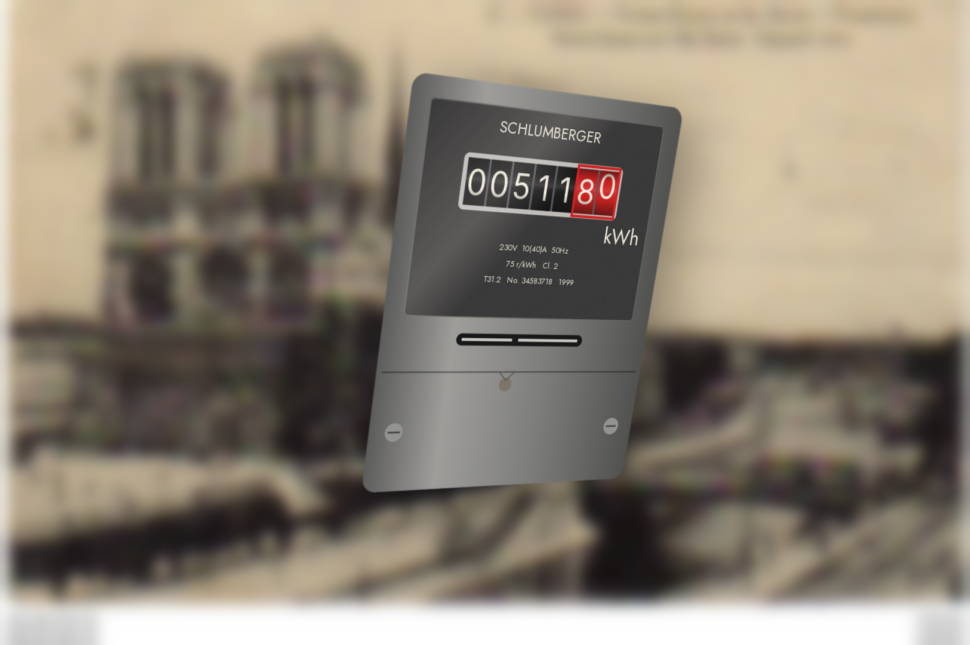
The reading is 511.80 kWh
